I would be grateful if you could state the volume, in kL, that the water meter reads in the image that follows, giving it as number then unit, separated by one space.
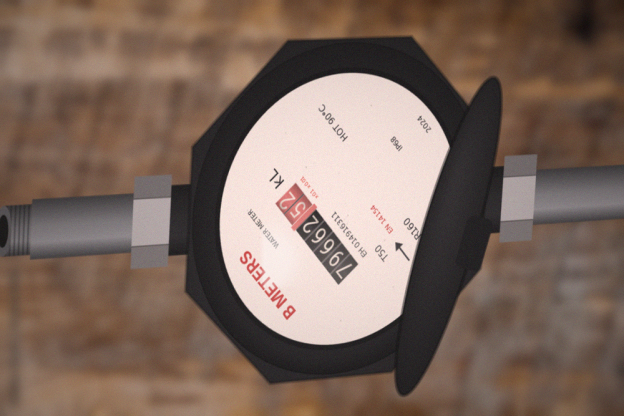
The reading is 79662.52 kL
